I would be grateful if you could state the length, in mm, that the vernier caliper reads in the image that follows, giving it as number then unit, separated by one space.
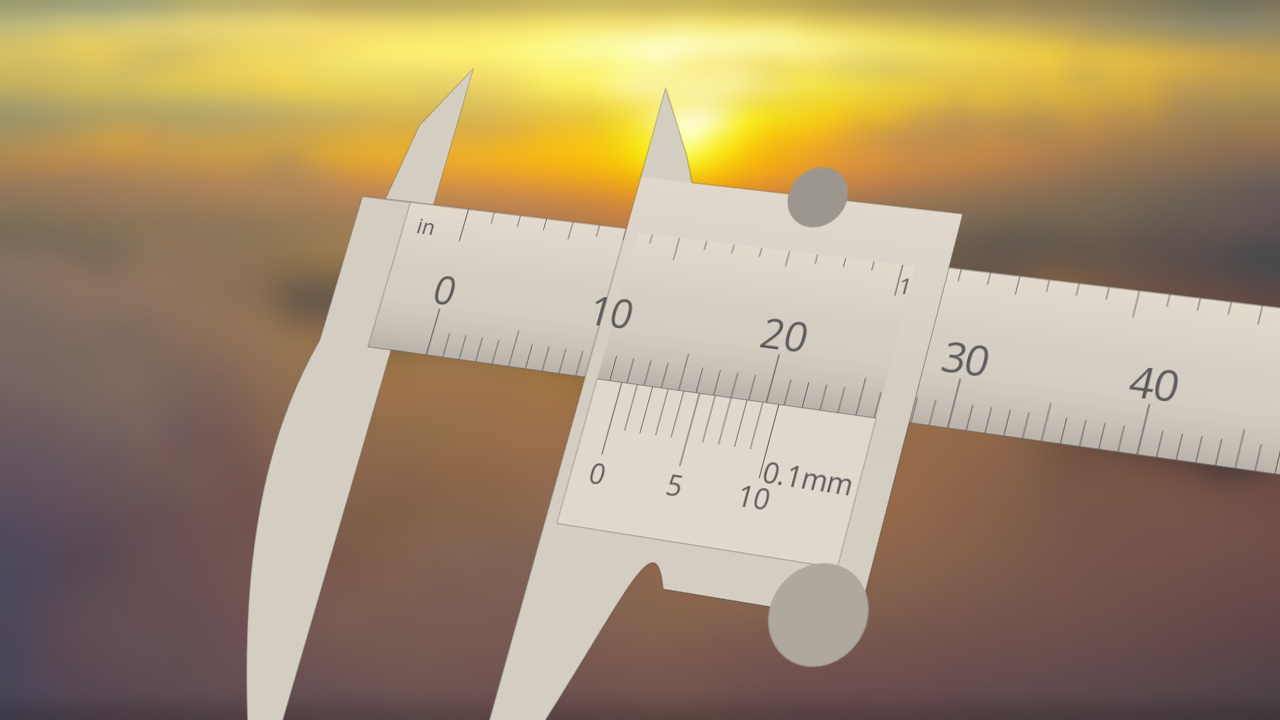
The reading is 11.7 mm
